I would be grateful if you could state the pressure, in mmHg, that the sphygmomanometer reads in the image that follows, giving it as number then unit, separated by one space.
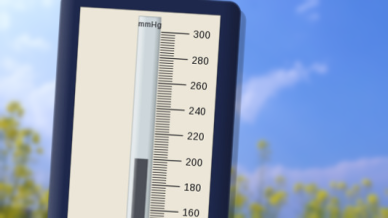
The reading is 200 mmHg
